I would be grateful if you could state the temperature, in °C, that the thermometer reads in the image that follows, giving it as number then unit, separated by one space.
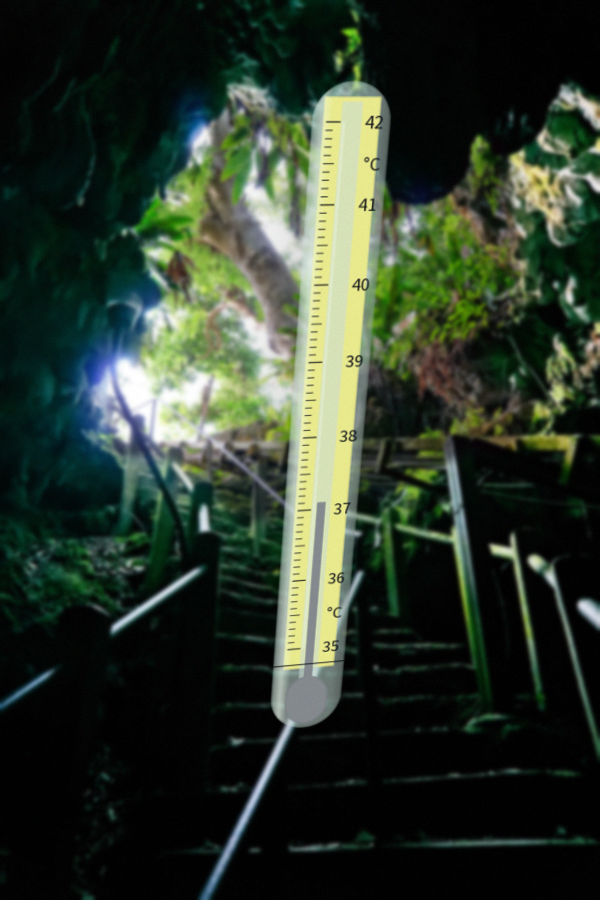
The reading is 37.1 °C
